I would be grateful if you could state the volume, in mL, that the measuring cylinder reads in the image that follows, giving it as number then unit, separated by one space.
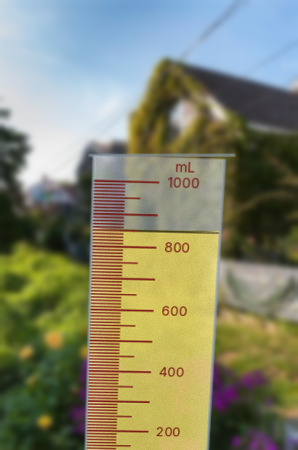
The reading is 850 mL
